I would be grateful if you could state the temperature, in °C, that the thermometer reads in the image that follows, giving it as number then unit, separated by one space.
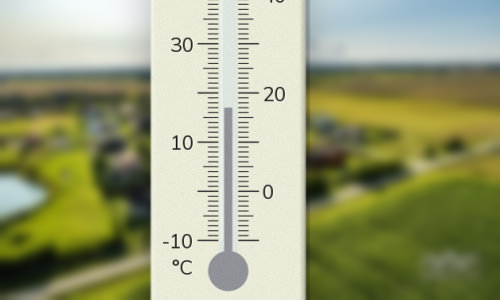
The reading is 17 °C
